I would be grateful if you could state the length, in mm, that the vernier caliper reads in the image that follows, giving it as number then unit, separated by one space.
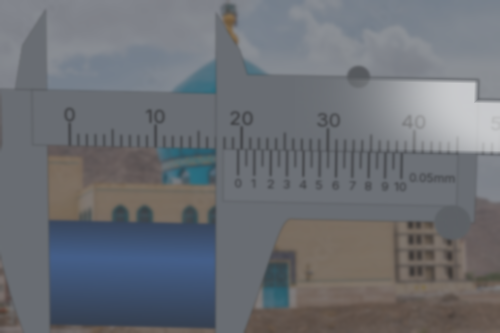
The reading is 19.6 mm
